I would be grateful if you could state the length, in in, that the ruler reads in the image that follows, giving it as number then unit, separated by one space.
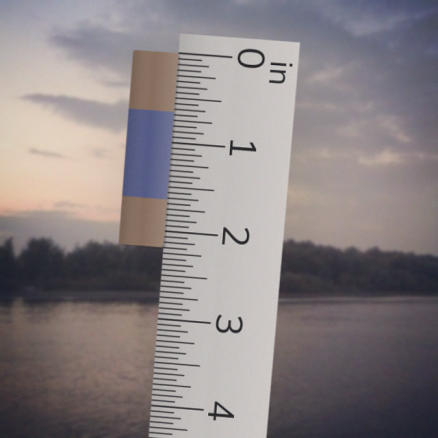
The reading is 2.1875 in
